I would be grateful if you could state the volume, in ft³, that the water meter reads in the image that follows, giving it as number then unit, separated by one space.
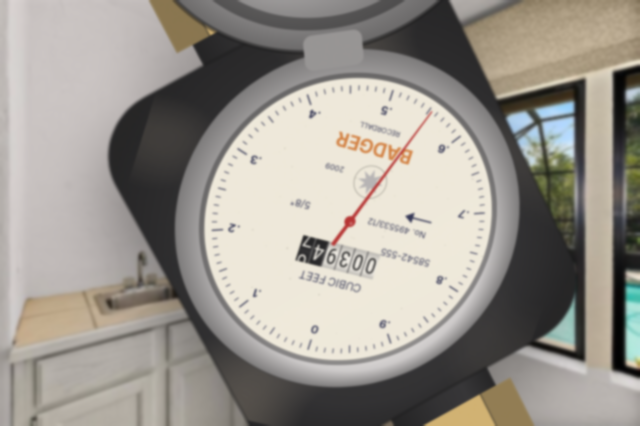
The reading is 3946.55 ft³
